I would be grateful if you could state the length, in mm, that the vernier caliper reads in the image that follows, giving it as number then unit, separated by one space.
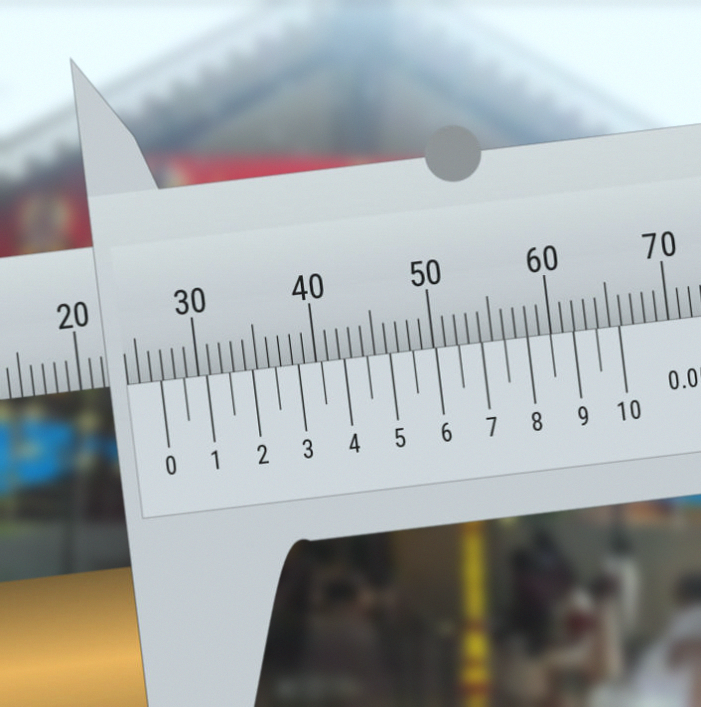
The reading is 26.8 mm
